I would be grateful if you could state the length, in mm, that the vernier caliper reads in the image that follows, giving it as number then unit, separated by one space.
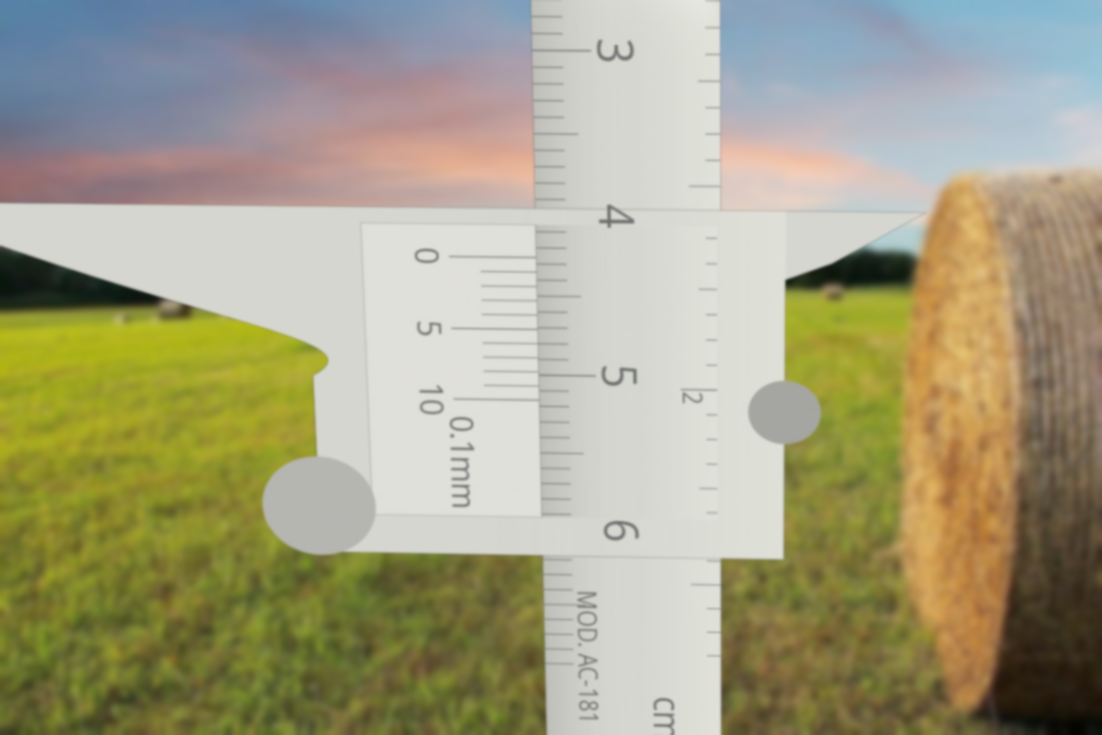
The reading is 42.6 mm
